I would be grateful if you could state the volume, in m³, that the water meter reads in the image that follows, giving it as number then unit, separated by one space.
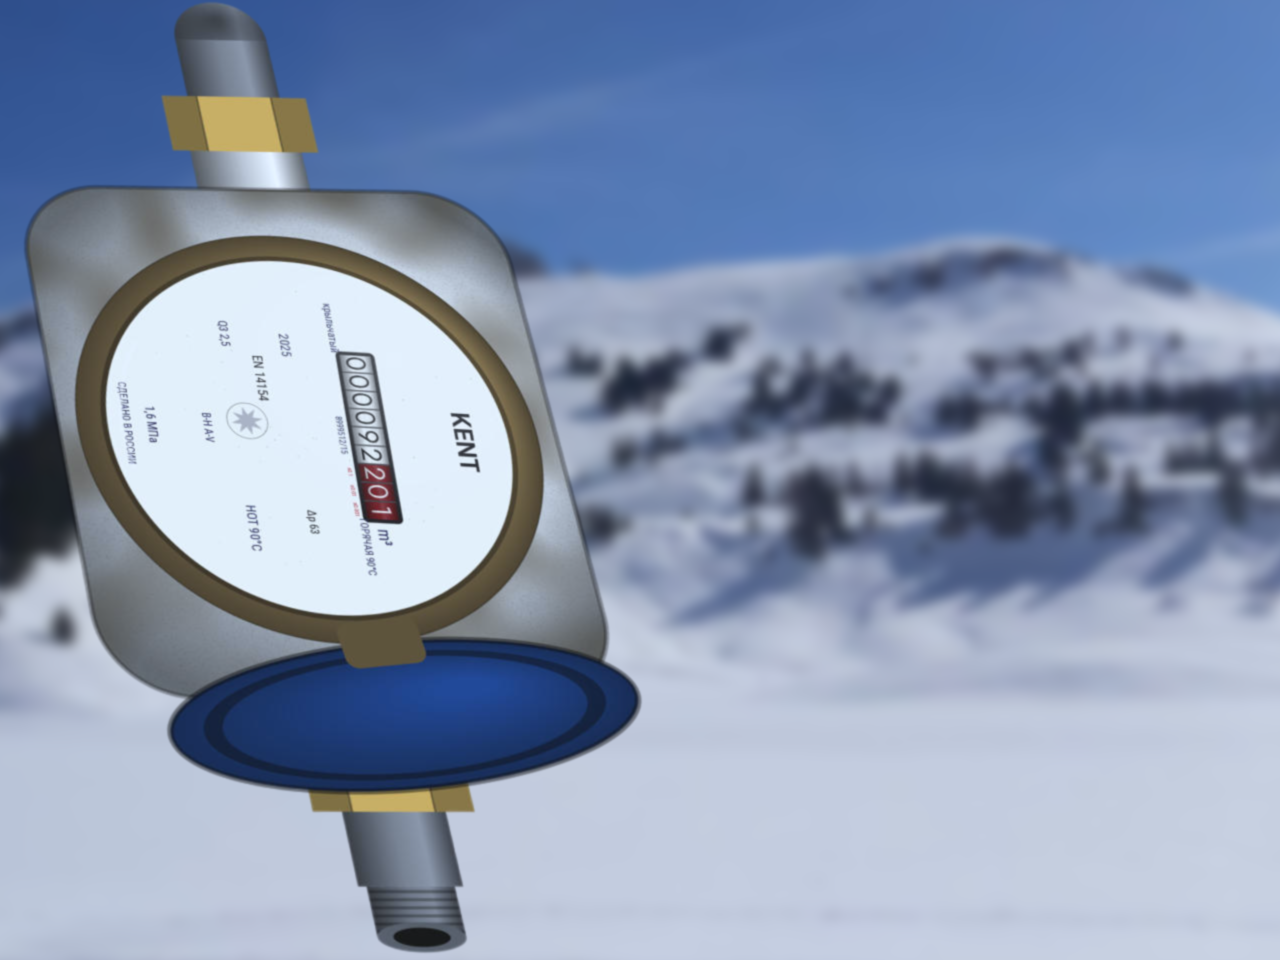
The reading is 92.201 m³
